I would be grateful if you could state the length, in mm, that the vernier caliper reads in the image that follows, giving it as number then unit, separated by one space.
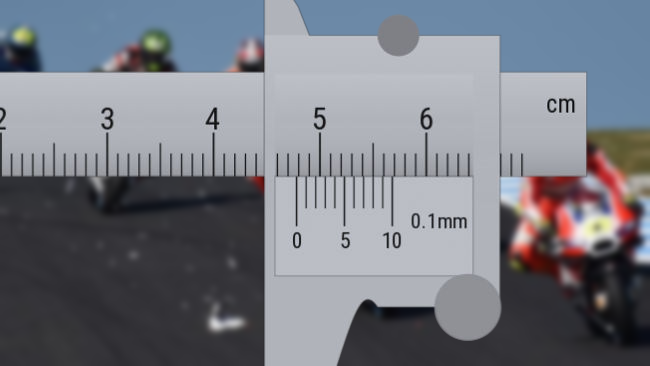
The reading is 47.8 mm
